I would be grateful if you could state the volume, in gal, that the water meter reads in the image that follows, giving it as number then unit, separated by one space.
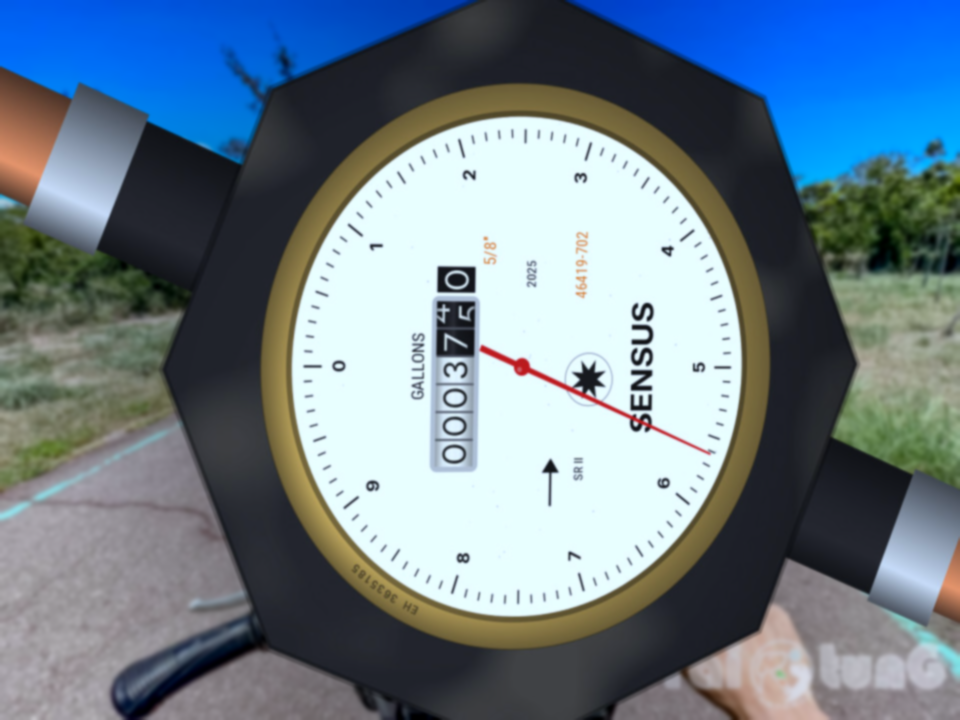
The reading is 3745.6 gal
